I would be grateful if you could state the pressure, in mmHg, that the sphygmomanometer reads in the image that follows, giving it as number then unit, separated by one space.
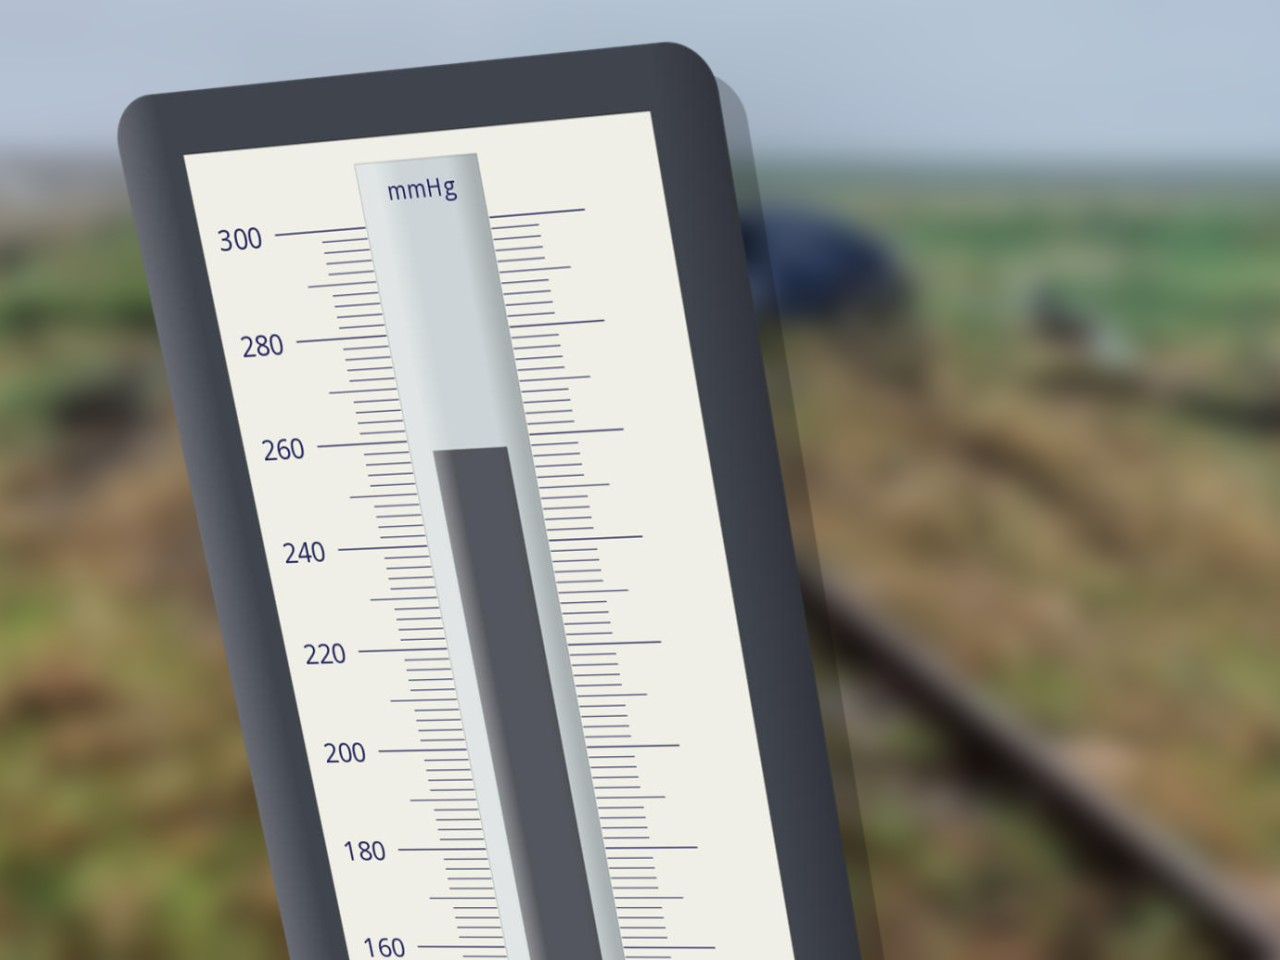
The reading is 258 mmHg
